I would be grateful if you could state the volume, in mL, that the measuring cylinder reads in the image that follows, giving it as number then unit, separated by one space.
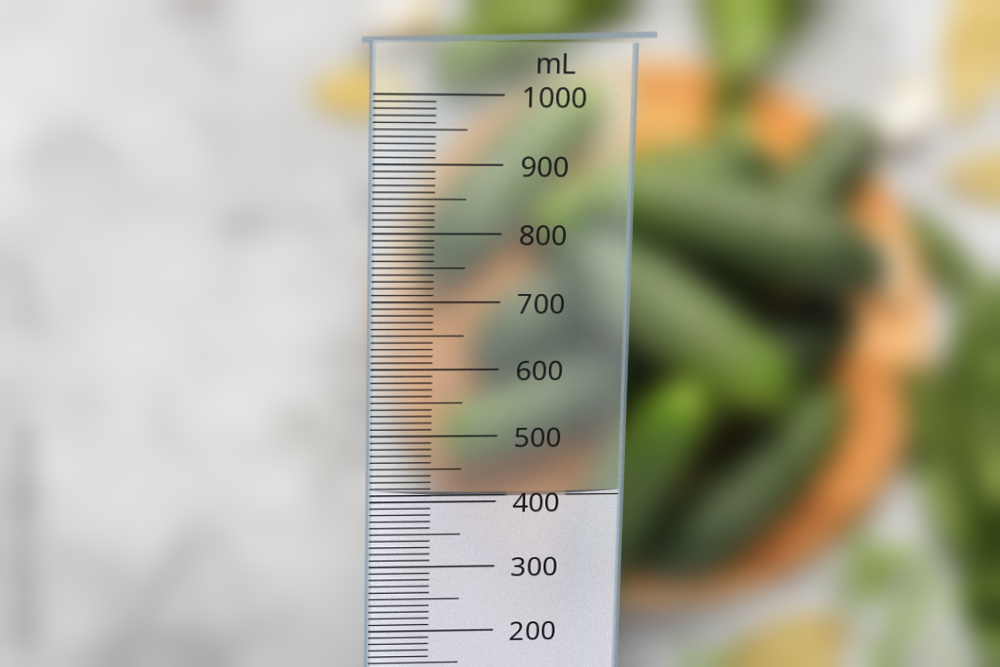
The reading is 410 mL
